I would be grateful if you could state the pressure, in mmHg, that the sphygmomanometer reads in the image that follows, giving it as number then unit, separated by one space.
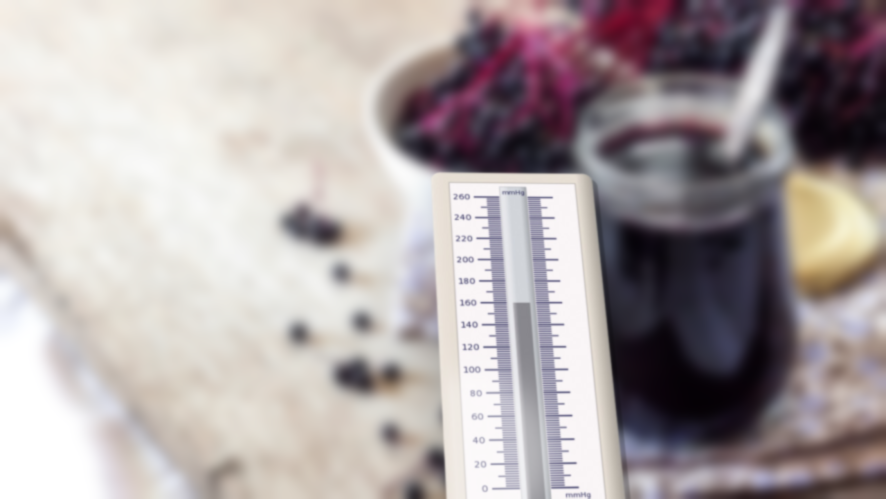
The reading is 160 mmHg
